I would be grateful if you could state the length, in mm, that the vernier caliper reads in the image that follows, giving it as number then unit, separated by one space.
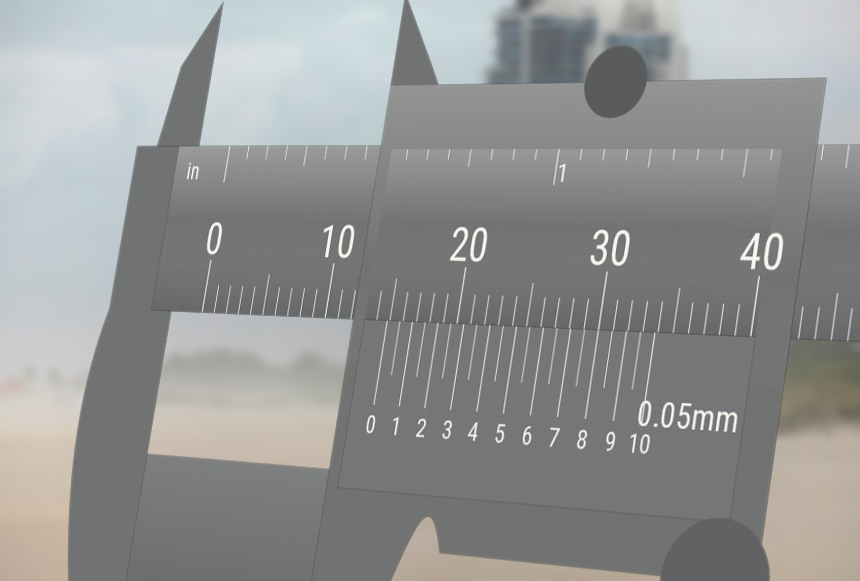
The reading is 14.8 mm
